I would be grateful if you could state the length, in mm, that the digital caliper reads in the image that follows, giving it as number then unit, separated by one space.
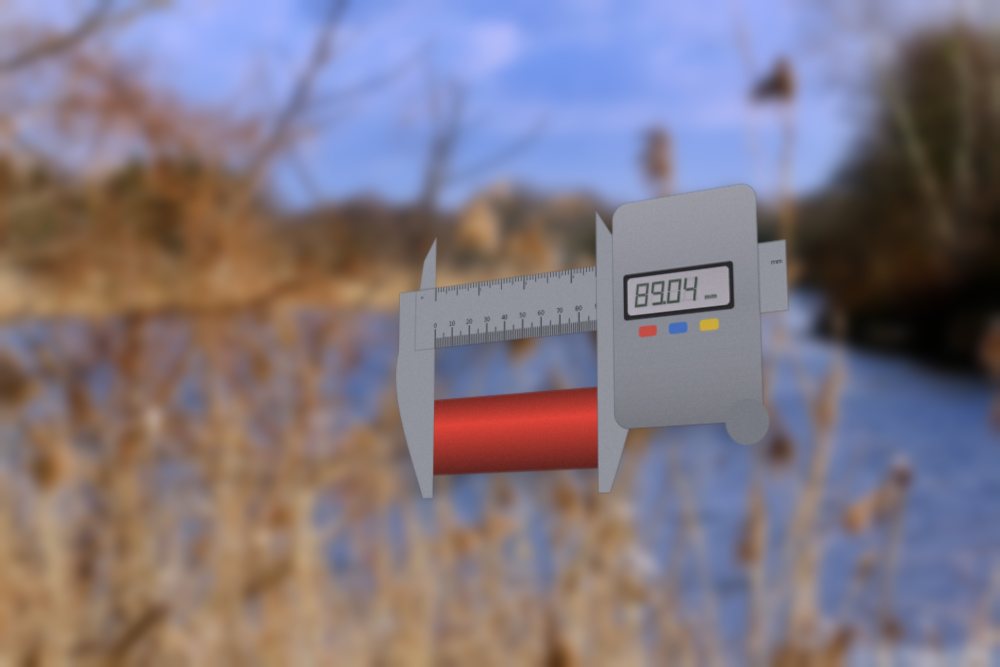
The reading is 89.04 mm
